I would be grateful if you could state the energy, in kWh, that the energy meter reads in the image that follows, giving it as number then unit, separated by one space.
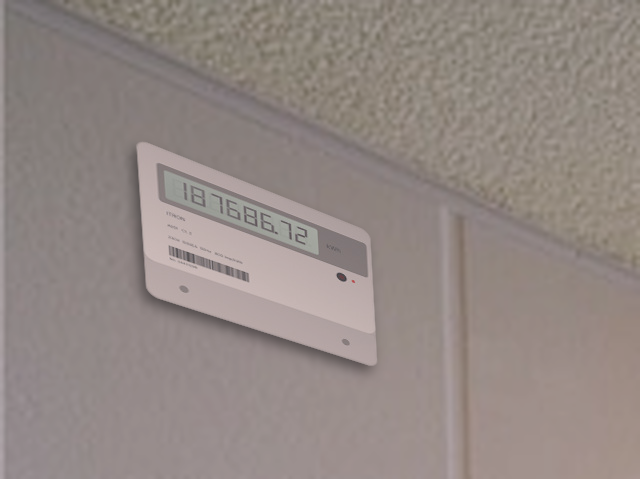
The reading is 187686.72 kWh
